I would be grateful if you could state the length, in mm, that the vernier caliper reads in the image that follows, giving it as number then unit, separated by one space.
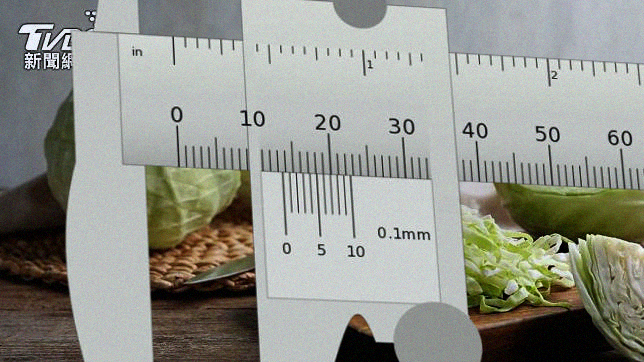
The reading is 13.6 mm
